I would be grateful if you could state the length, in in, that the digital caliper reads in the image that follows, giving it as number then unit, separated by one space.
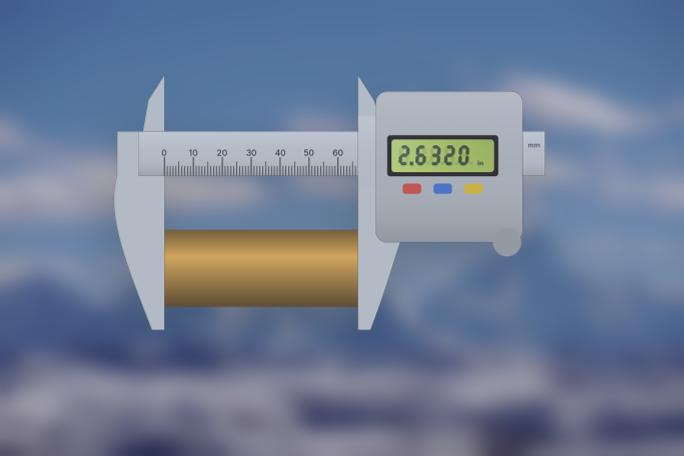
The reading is 2.6320 in
